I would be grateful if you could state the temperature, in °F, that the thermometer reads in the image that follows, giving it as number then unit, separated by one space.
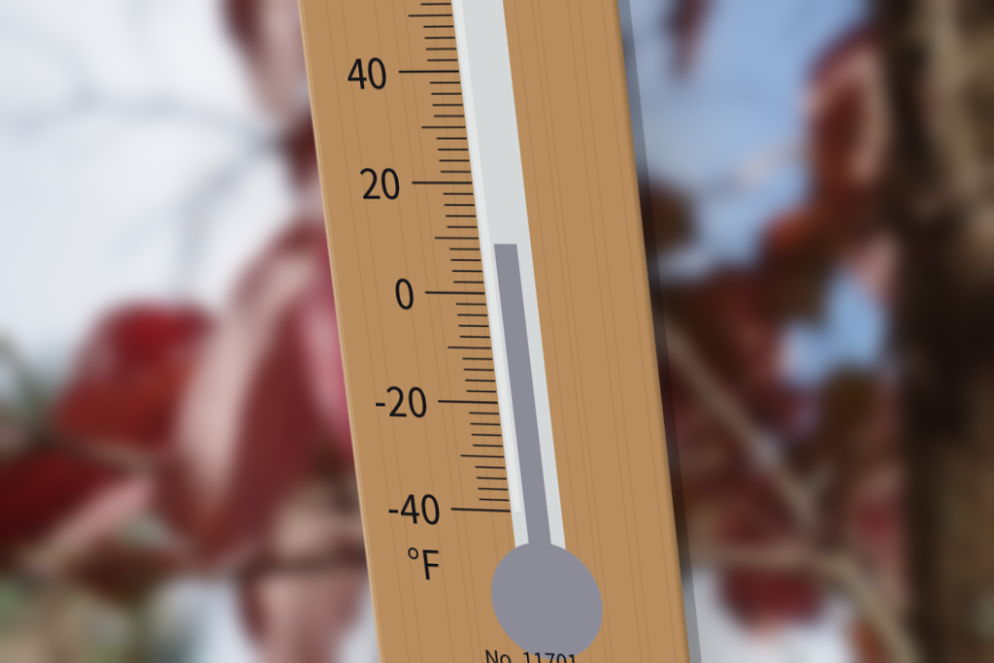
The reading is 9 °F
